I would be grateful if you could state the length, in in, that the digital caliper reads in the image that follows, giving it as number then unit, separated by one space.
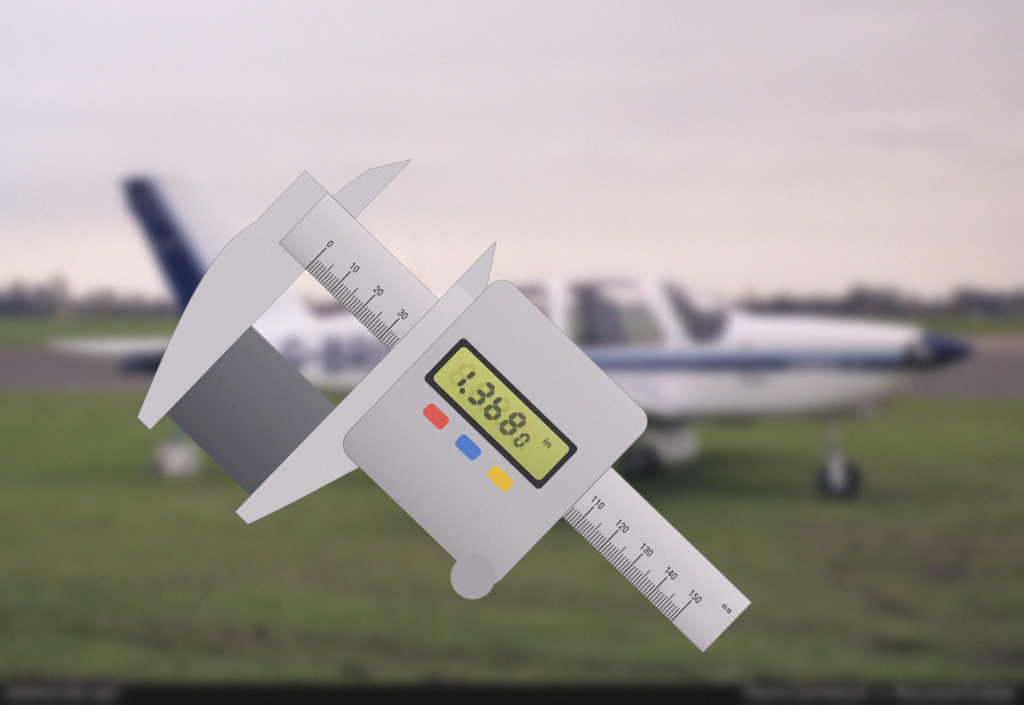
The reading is 1.3680 in
